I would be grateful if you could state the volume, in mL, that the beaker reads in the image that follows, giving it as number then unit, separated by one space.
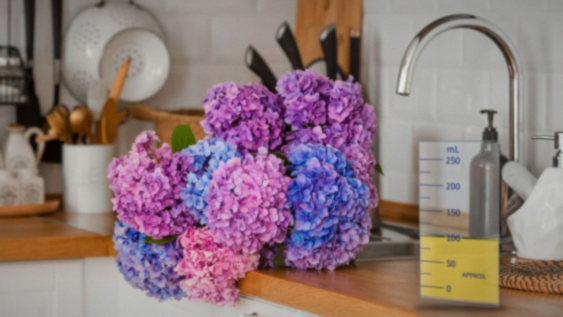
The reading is 100 mL
